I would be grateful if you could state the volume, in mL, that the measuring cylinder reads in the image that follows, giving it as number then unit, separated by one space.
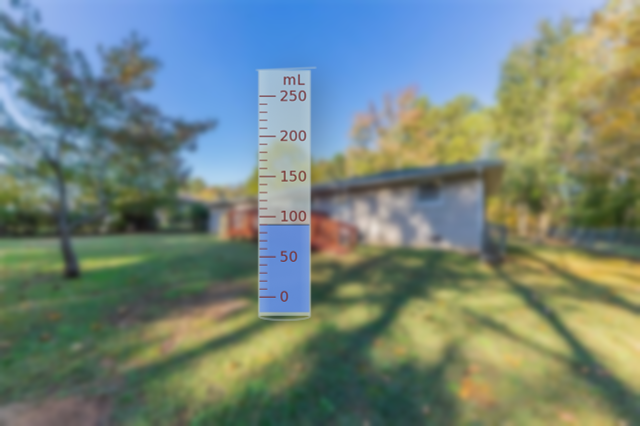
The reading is 90 mL
